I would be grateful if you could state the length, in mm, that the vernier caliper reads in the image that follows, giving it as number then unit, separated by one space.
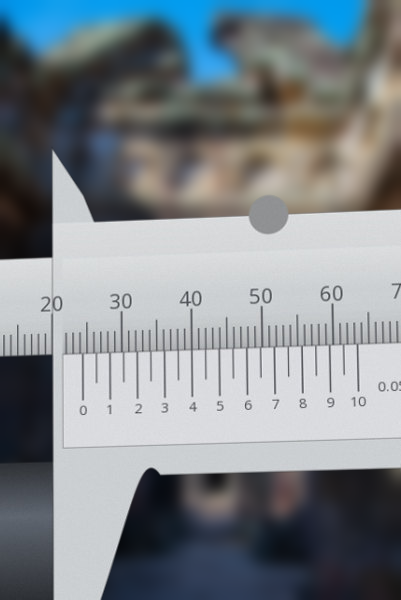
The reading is 24.4 mm
